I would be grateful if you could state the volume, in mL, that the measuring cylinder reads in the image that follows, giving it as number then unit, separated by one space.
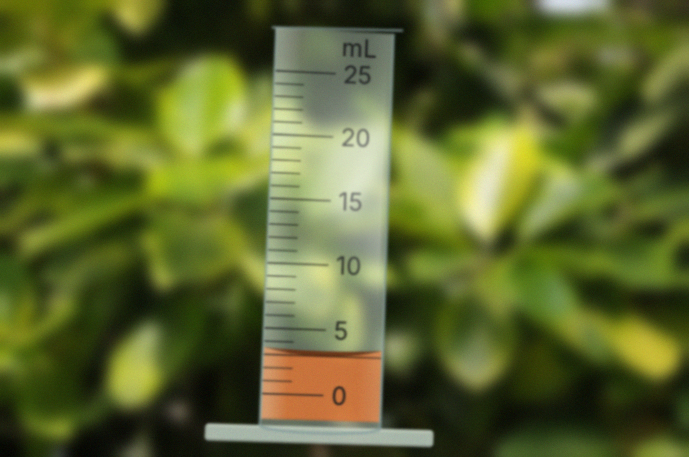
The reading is 3 mL
